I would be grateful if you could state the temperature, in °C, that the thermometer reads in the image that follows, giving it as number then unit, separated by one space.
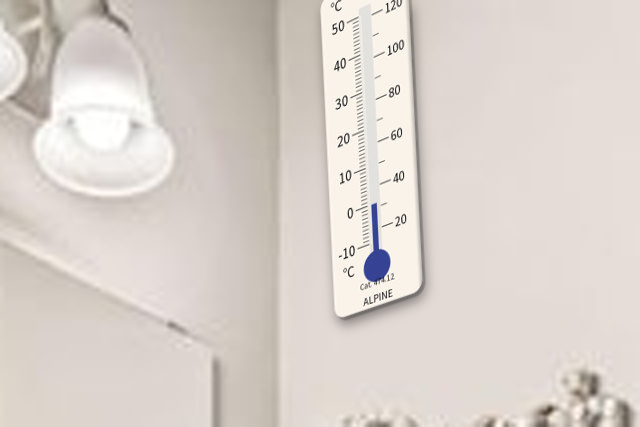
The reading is 0 °C
